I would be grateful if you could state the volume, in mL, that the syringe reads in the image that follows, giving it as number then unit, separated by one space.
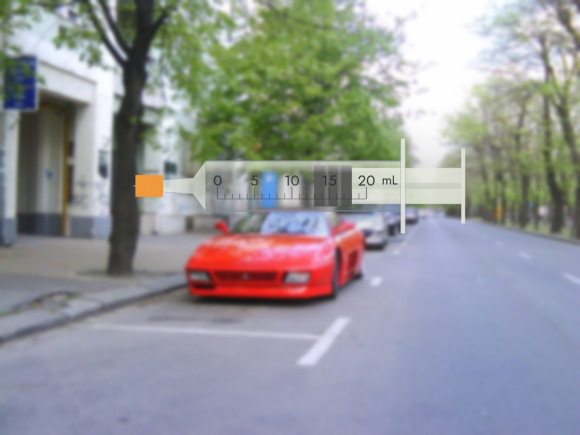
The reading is 13 mL
